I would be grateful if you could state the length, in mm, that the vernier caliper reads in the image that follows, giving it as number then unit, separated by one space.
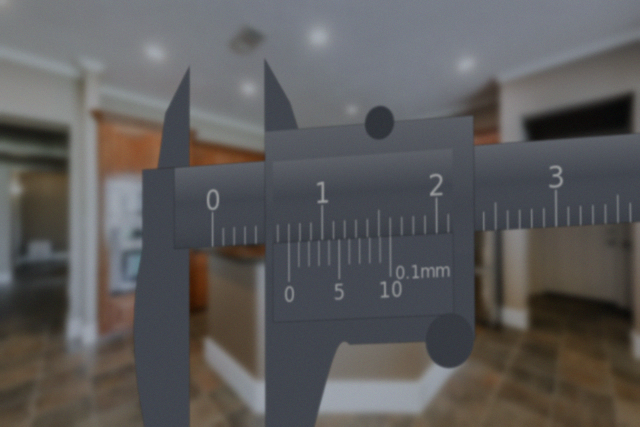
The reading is 7.0 mm
